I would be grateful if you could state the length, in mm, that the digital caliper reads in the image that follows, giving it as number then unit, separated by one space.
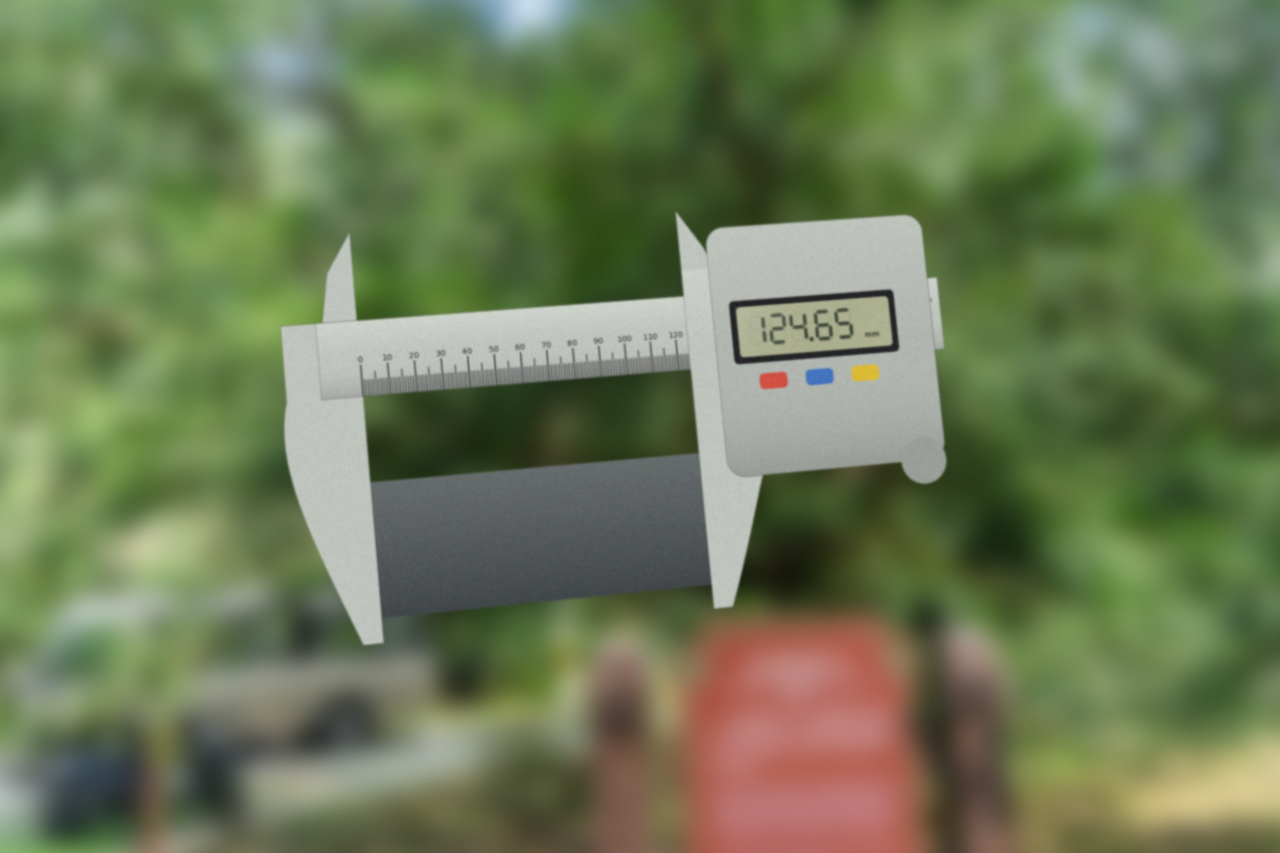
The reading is 124.65 mm
